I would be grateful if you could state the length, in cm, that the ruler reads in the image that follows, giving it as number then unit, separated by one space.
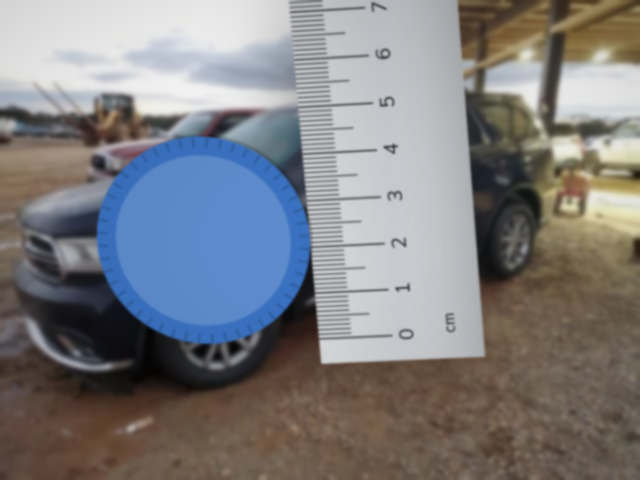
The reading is 4.5 cm
